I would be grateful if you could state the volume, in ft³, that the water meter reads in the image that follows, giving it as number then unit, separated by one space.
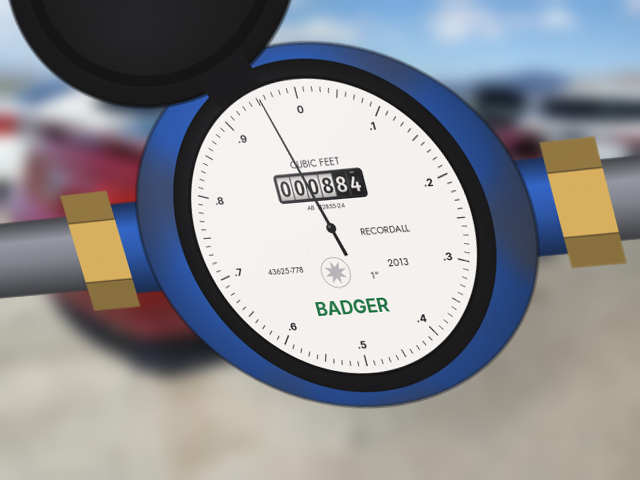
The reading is 883.95 ft³
